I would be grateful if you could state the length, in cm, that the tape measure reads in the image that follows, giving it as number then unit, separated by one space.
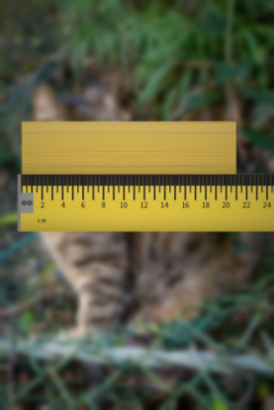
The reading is 21 cm
